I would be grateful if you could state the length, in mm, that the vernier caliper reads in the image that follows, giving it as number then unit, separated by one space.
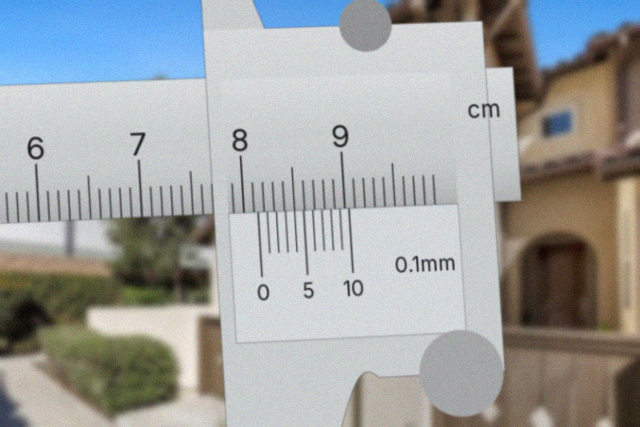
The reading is 81.4 mm
